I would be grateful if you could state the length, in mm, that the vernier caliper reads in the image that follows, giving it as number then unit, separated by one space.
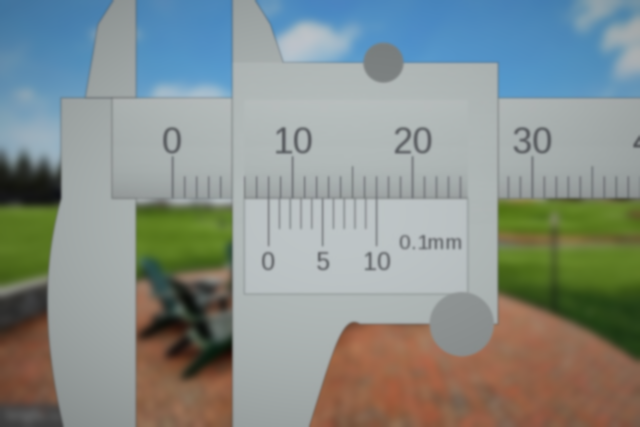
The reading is 8.0 mm
